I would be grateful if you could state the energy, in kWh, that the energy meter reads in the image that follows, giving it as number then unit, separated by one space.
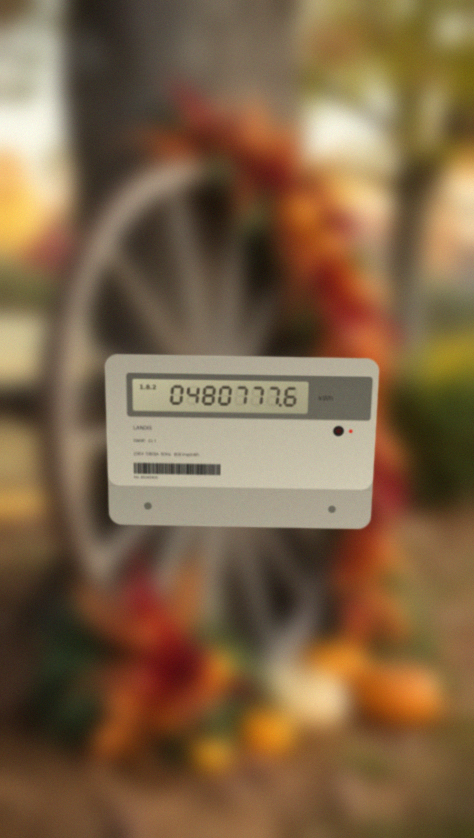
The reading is 480777.6 kWh
